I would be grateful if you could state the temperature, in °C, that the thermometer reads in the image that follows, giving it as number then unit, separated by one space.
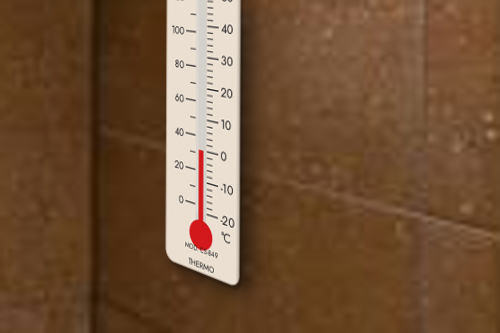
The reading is 0 °C
